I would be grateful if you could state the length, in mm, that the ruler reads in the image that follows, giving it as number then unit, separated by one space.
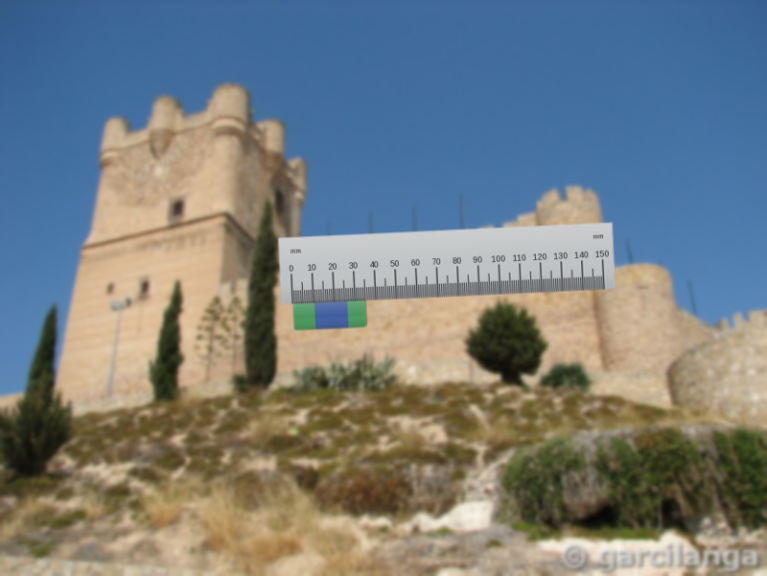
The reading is 35 mm
